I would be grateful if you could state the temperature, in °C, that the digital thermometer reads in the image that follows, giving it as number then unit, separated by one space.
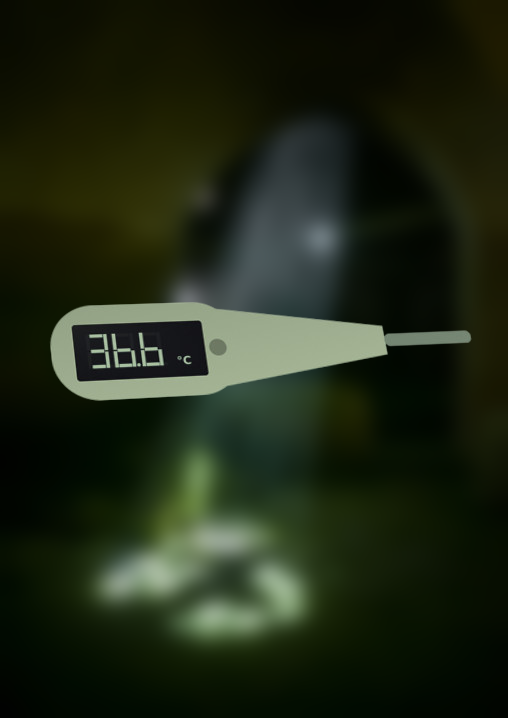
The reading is 36.6 °C
